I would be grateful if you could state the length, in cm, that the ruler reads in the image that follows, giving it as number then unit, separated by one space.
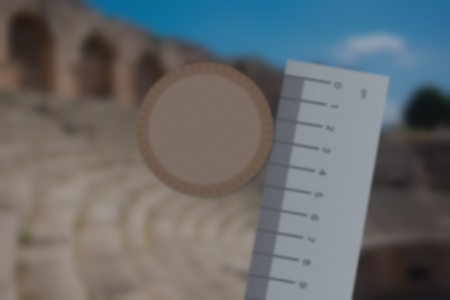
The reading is 6 cm
